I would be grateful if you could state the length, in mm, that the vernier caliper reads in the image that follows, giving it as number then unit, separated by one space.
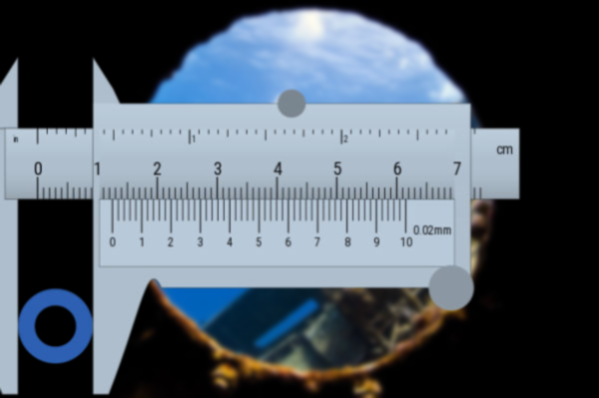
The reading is 12.5 mm
